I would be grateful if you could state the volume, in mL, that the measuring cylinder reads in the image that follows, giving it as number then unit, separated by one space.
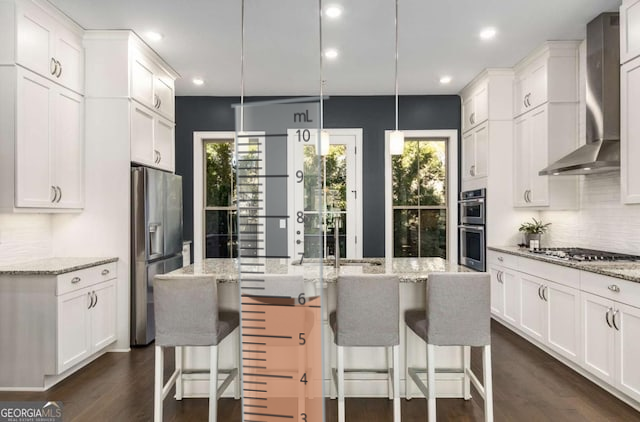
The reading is 5.8 mL
